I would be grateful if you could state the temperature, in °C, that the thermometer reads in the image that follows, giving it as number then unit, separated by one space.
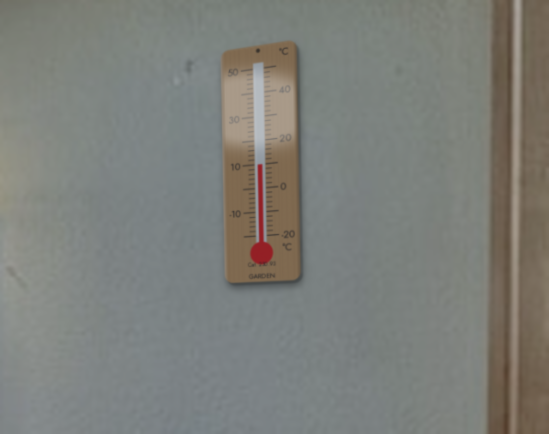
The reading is 10 °C
